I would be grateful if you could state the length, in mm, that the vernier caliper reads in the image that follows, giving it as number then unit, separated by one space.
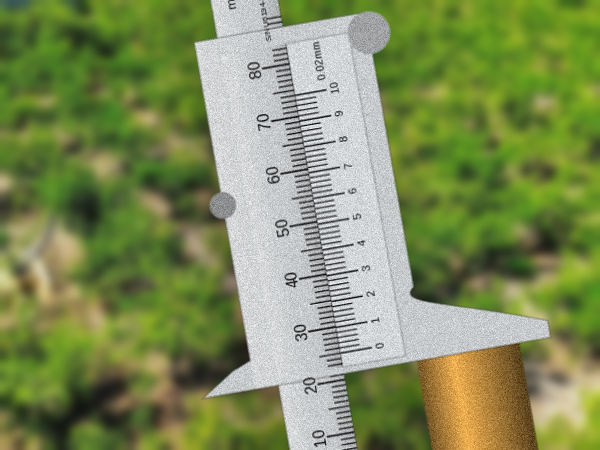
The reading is 25.0 mm
